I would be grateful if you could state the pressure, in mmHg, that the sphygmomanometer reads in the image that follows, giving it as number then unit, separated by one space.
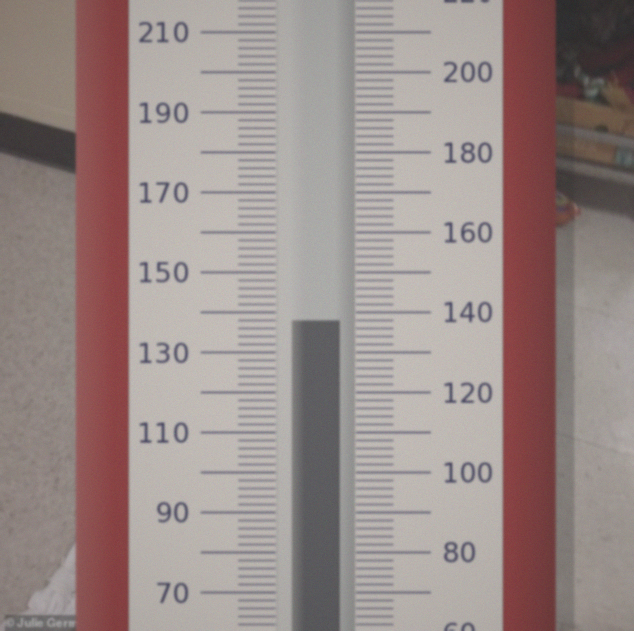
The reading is 138 mmHg
